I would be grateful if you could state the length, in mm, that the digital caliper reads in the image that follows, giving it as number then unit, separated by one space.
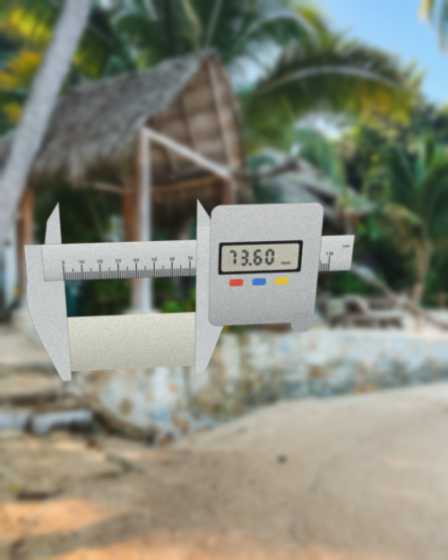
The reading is 73.60 mm
